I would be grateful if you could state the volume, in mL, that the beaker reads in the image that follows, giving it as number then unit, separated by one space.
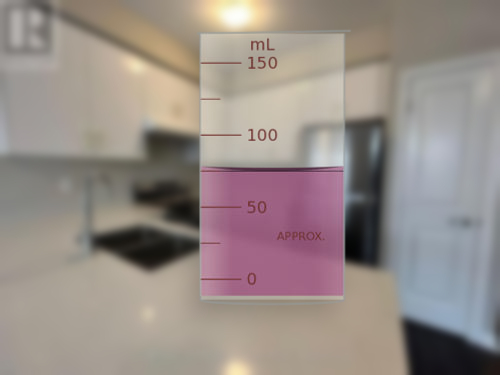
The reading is 75 mL
